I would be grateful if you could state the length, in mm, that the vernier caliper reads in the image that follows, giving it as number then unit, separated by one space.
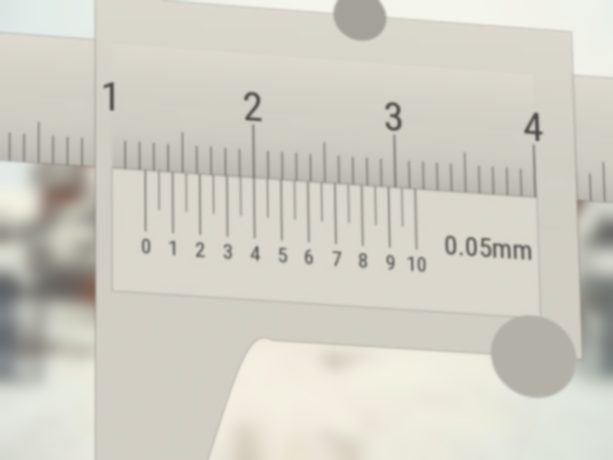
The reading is 12.4 mm
